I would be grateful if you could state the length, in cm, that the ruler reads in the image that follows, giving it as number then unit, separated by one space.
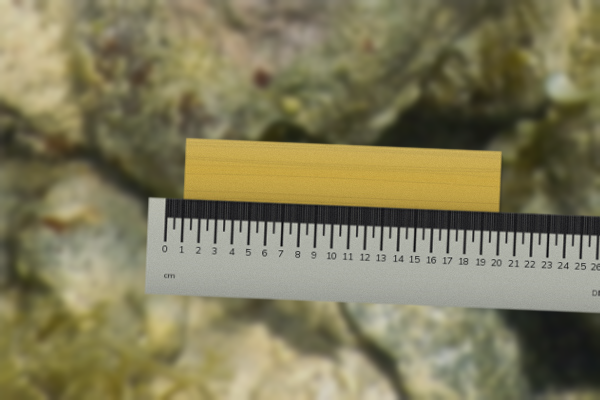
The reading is 19 cm
